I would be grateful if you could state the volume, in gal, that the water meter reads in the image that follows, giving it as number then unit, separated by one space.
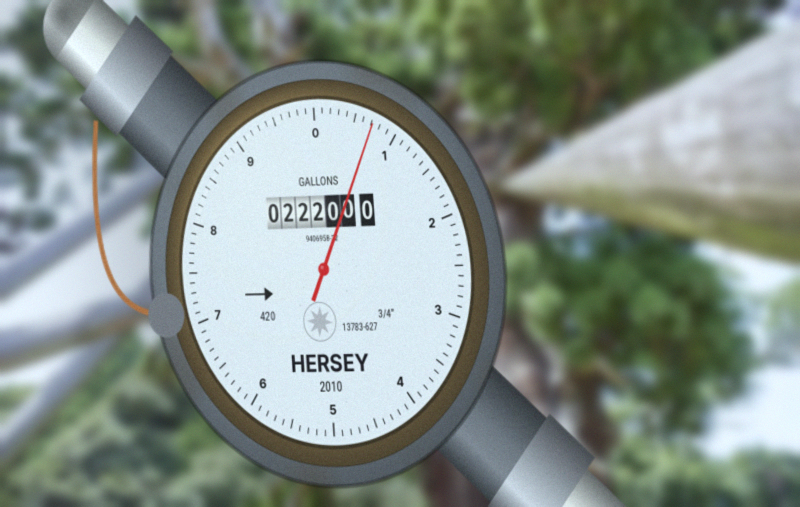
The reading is 222000.7 gal
